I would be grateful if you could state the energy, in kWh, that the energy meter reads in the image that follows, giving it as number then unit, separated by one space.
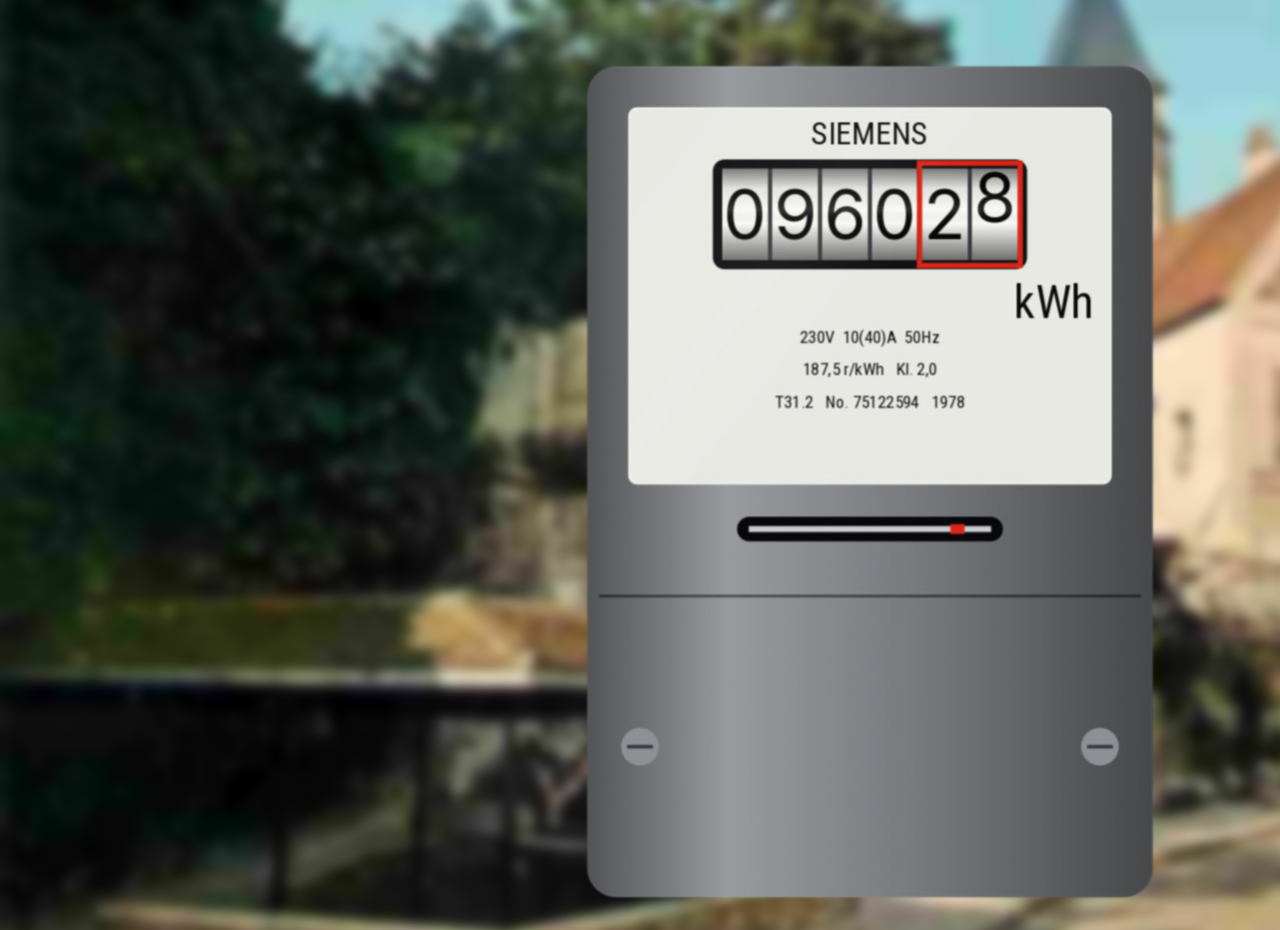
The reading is 960.28 kWh
